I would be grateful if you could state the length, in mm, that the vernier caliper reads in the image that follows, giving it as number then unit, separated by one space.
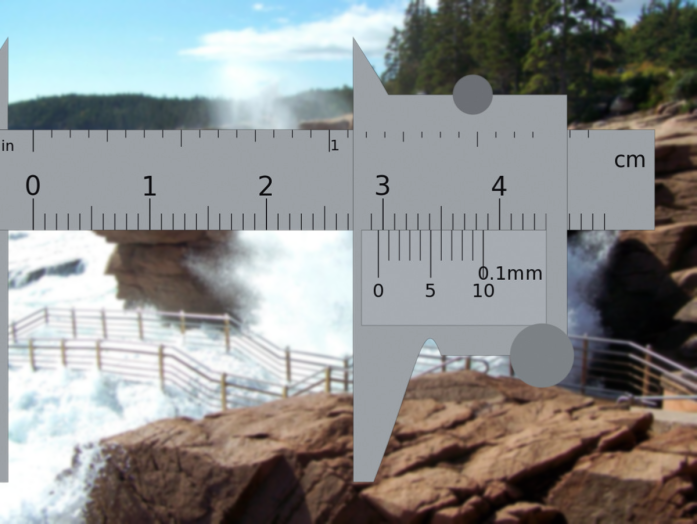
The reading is 29.6 mm
